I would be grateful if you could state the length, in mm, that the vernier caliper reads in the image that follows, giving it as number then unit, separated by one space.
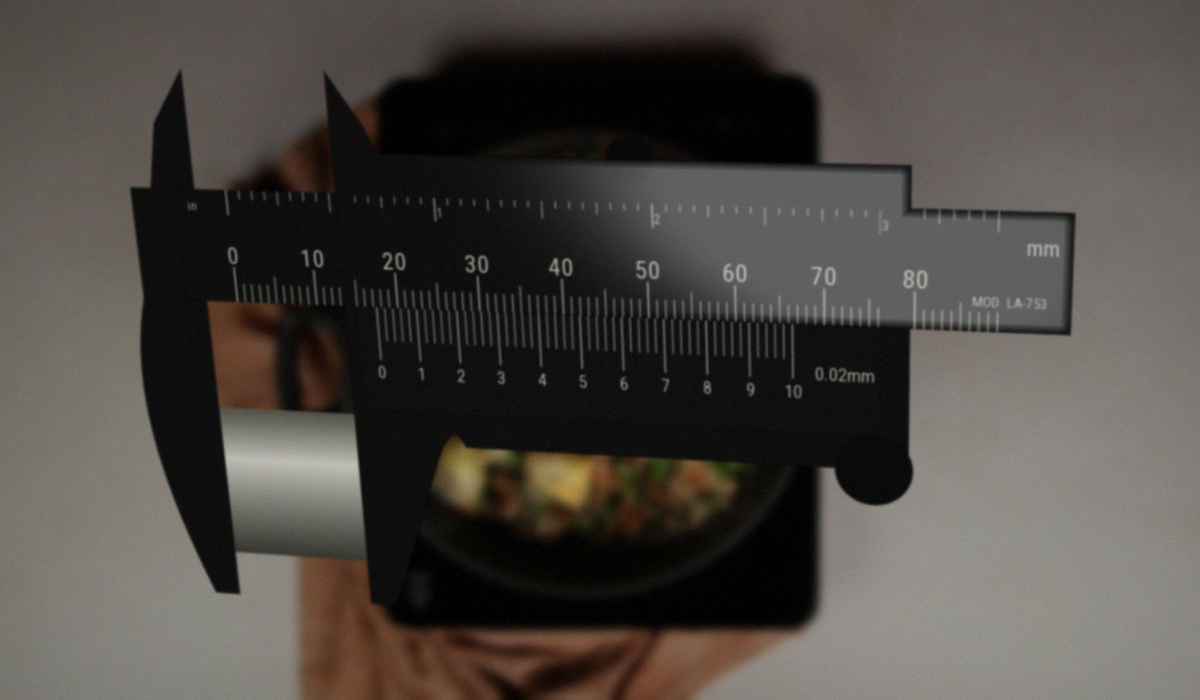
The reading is 17.4 mm
